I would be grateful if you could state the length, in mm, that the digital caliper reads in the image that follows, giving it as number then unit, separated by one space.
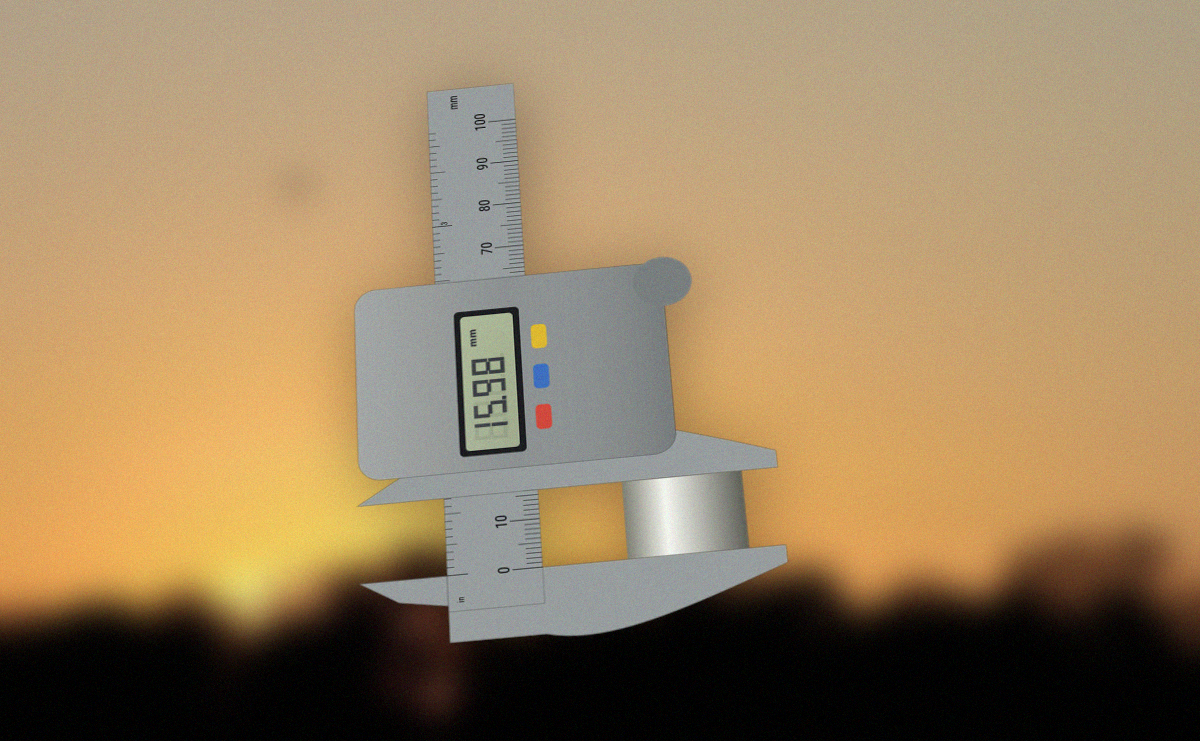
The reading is 15.98 mm
